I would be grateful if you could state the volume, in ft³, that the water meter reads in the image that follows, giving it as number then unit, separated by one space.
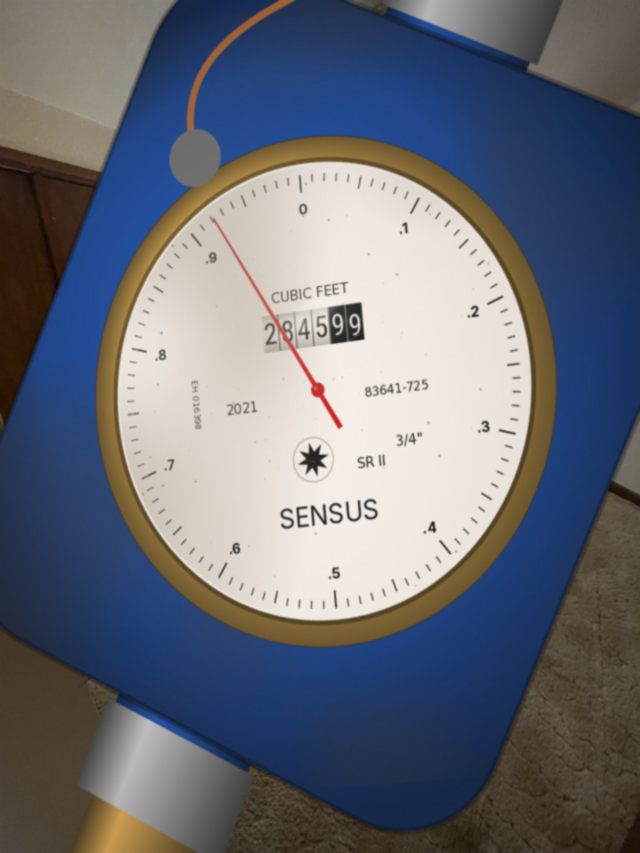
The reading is 284598.92 ft³
